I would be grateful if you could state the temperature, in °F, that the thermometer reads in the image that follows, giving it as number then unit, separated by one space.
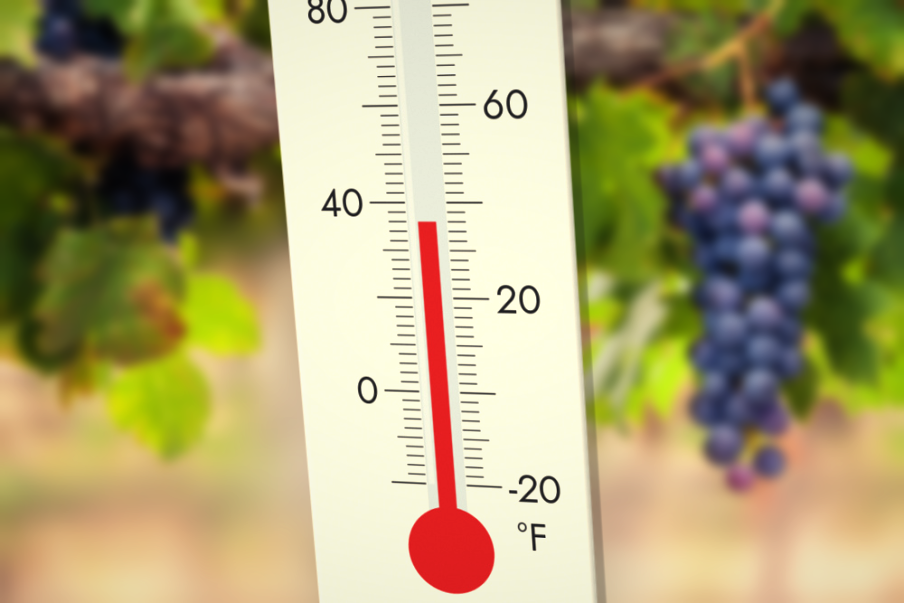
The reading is 36 °F
